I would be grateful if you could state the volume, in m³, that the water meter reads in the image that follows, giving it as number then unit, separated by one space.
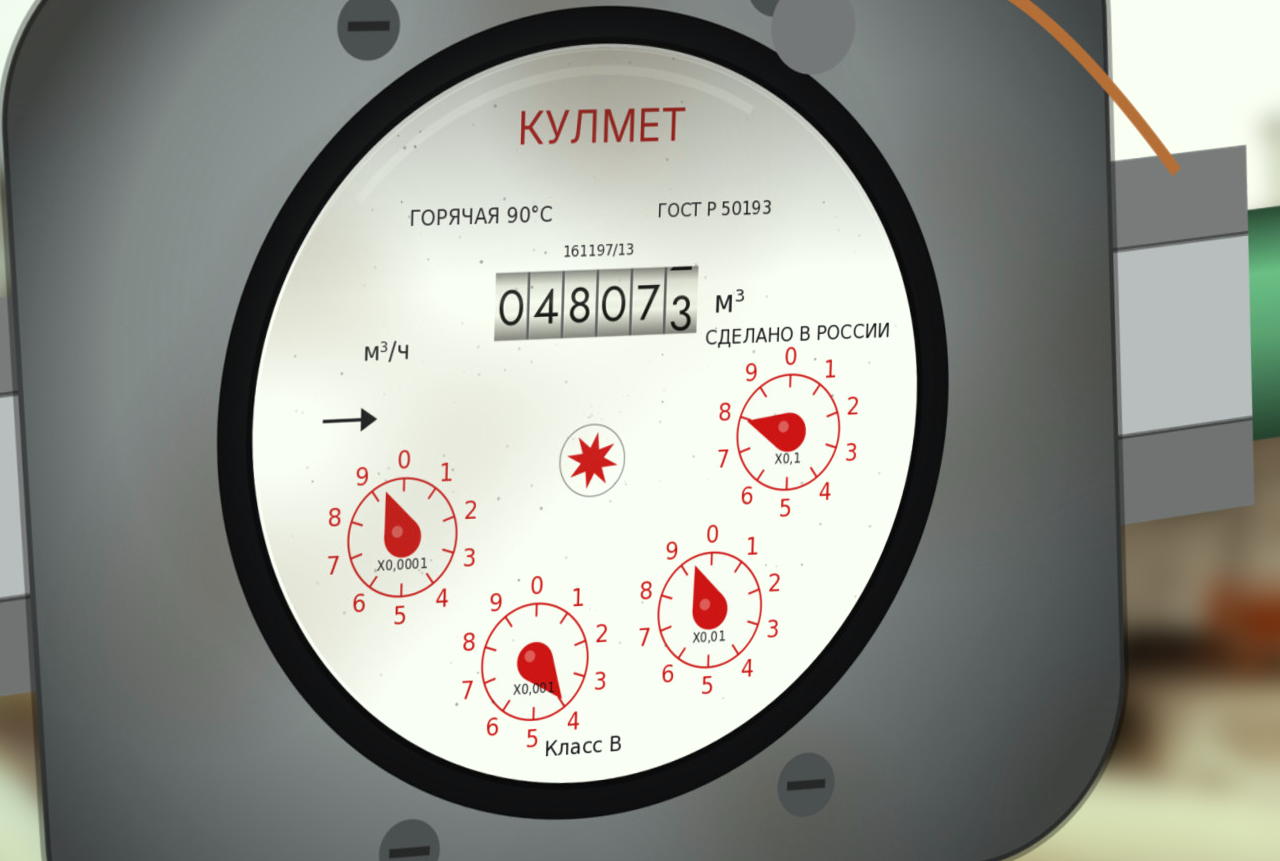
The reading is 48072.7939 m³
